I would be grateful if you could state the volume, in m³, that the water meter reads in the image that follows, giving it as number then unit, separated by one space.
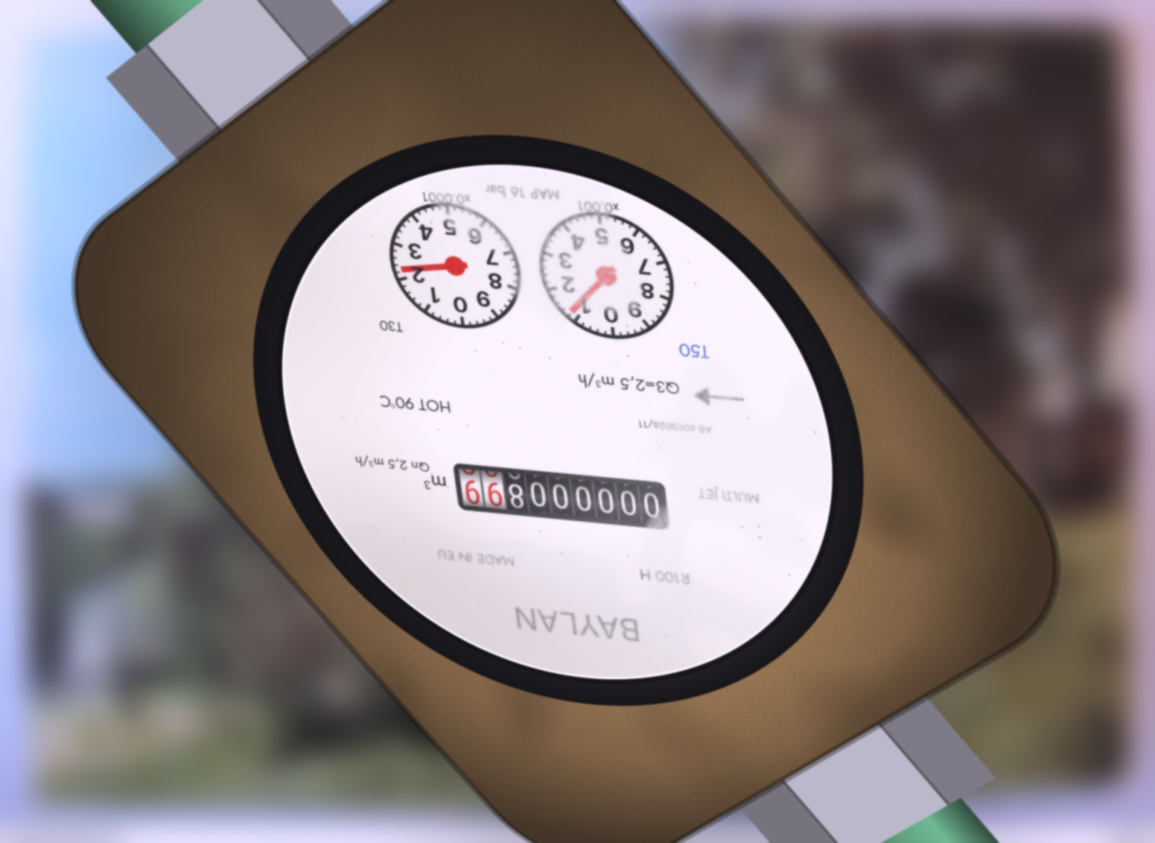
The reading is 8.9912 m³
